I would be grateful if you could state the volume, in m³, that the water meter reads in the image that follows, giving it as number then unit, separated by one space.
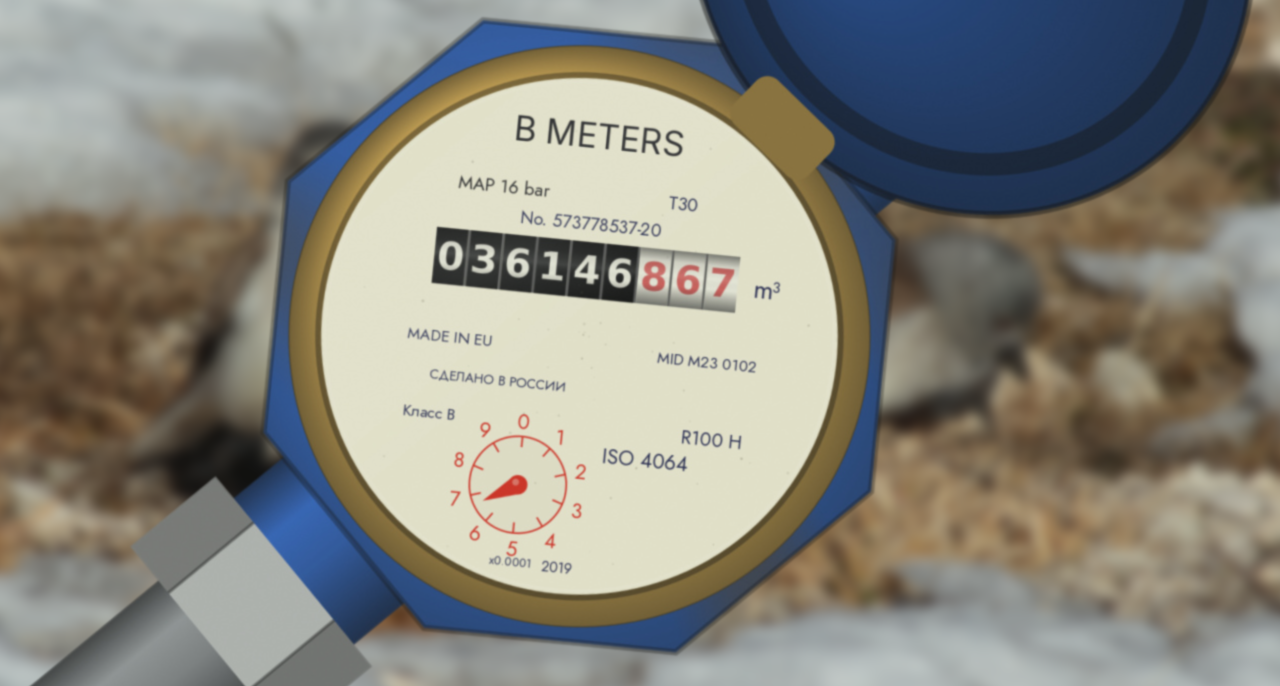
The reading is 36146.8676 m³
